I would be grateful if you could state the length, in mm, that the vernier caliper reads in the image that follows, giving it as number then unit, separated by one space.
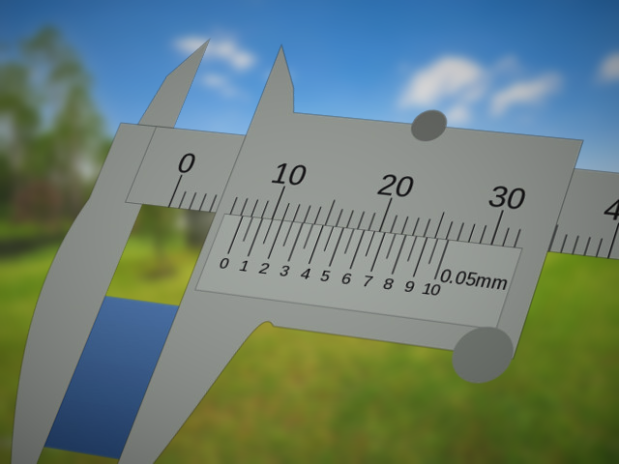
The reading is 7.2 mm
